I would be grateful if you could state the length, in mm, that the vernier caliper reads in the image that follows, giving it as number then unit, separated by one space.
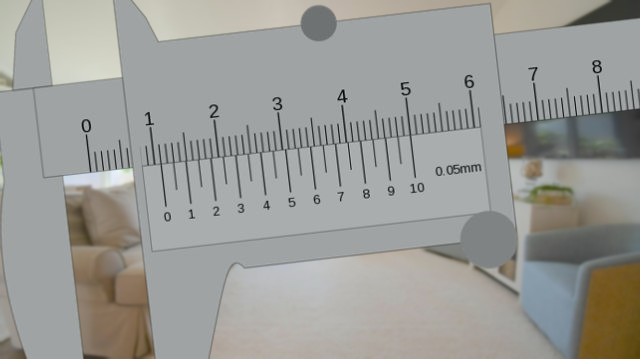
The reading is 11.0 mm
